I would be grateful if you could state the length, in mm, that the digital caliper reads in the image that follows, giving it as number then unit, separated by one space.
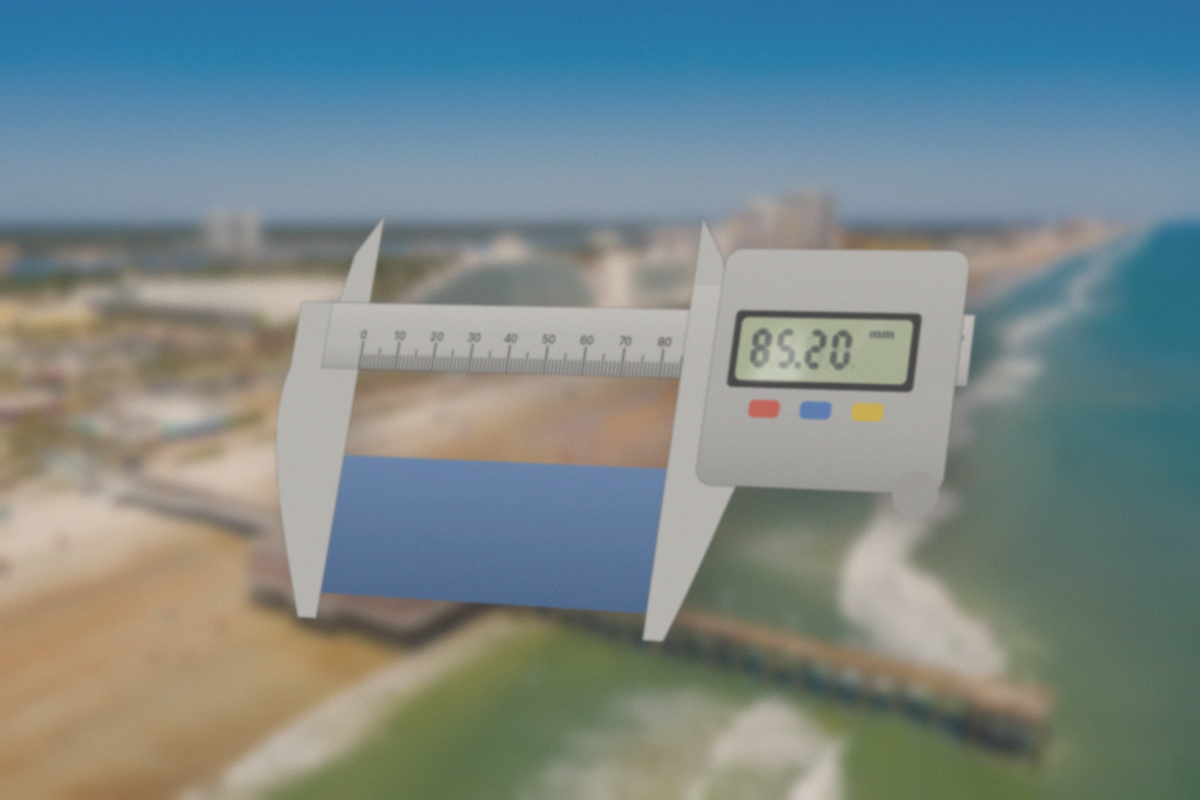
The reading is 85.20 mm
